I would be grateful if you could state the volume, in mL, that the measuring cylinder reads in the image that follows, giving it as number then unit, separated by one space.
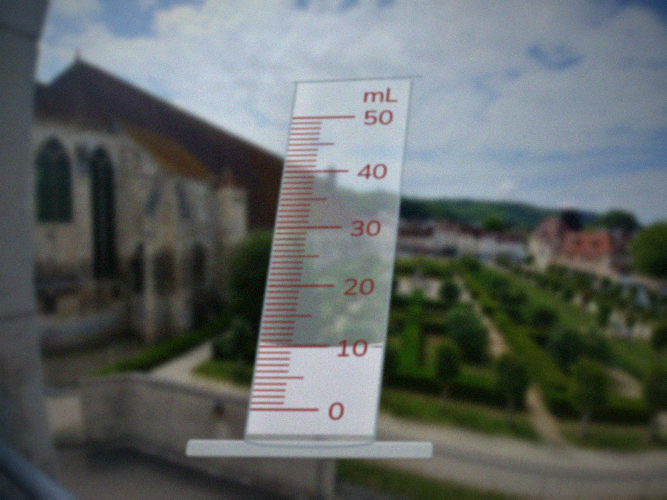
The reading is 10 mL
